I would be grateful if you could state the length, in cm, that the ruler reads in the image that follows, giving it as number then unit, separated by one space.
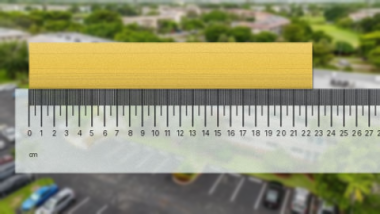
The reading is 22.5 cm
